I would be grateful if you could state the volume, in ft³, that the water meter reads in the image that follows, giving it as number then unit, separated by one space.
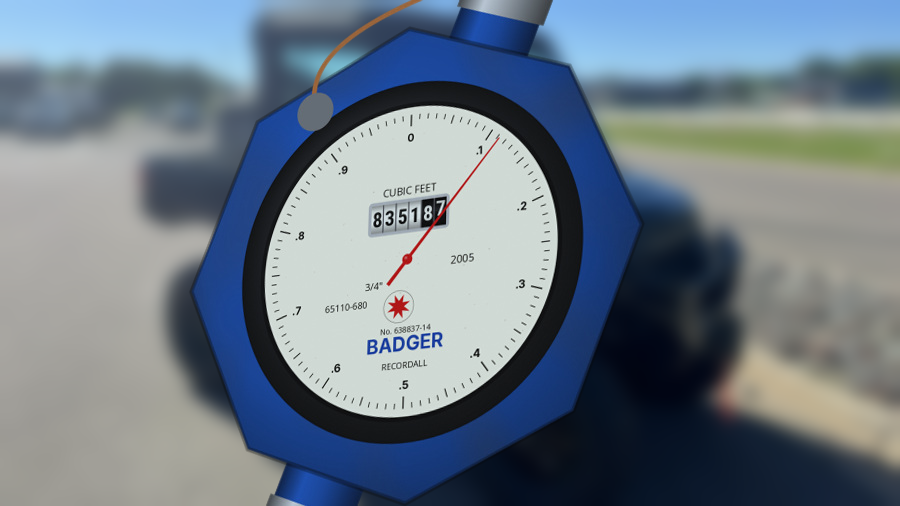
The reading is 835187.11 ft³
